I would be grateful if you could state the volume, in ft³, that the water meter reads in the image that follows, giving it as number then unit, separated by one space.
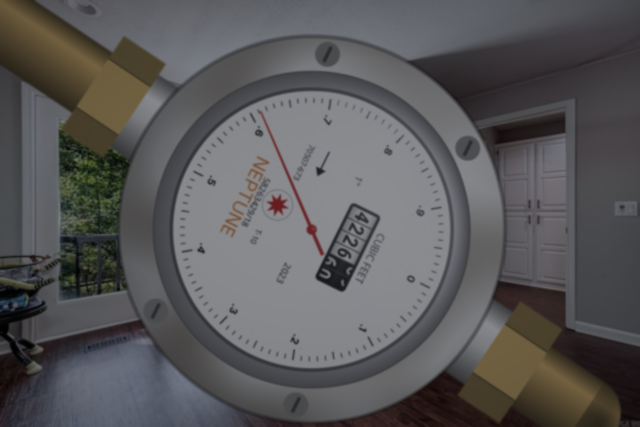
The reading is 422659.61 ft³
